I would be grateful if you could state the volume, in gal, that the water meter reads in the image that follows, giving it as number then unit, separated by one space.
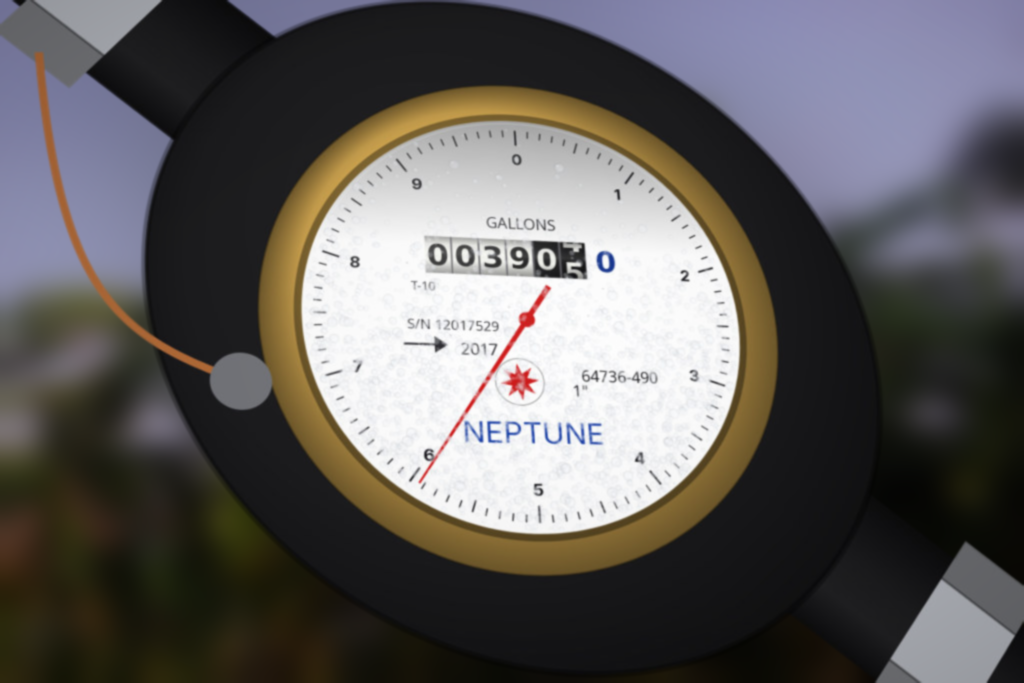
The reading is 39045.9 gal
